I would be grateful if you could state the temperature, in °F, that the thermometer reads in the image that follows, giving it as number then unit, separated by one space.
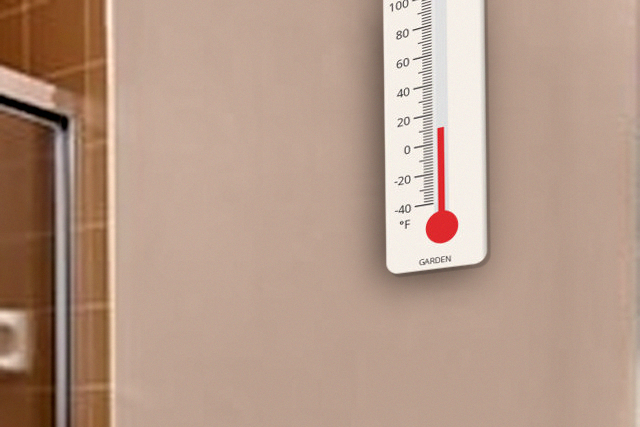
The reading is 10 °F
